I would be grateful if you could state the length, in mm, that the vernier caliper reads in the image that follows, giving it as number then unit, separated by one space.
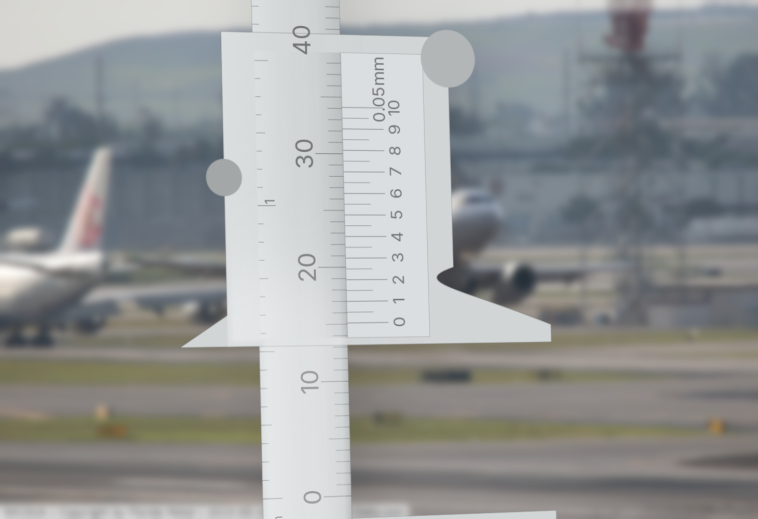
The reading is 15.1 mm
